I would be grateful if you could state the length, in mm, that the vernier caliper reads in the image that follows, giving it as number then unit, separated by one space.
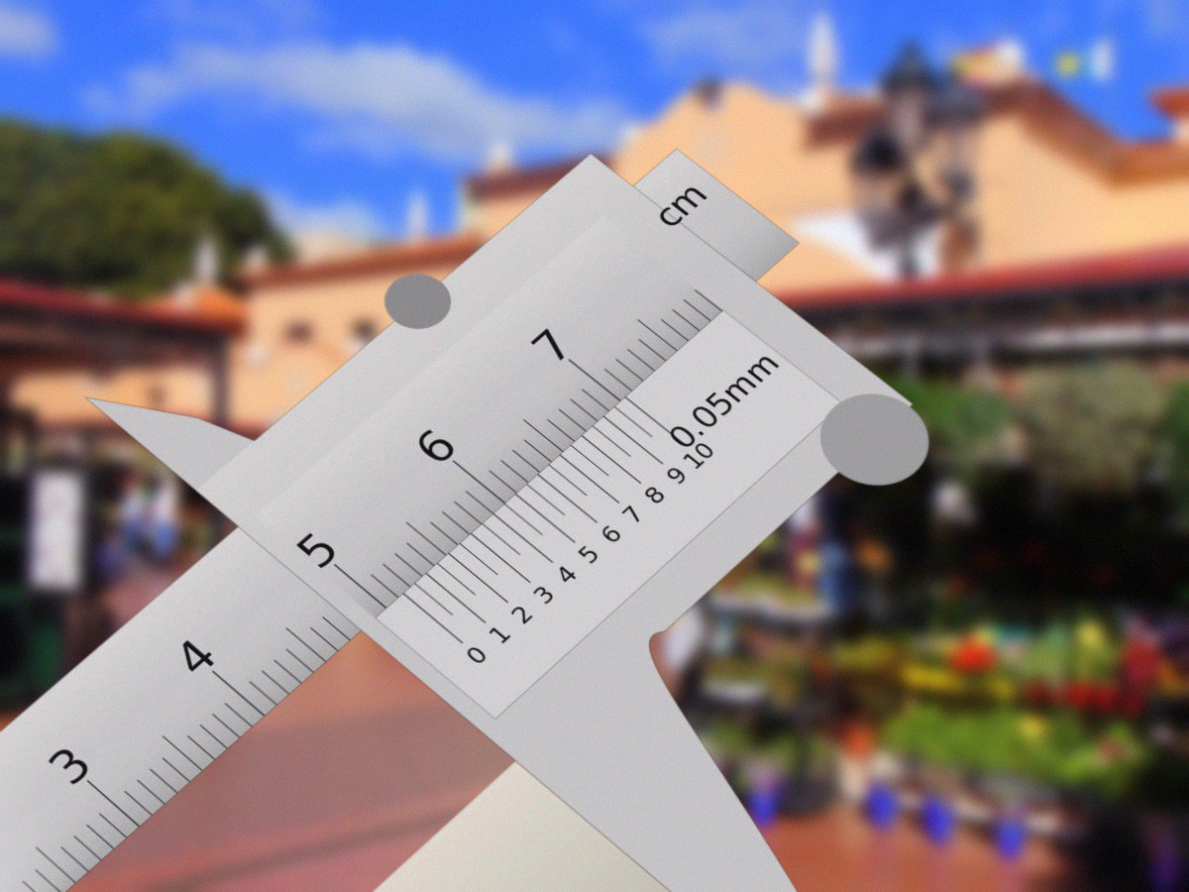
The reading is 51.4 mm
